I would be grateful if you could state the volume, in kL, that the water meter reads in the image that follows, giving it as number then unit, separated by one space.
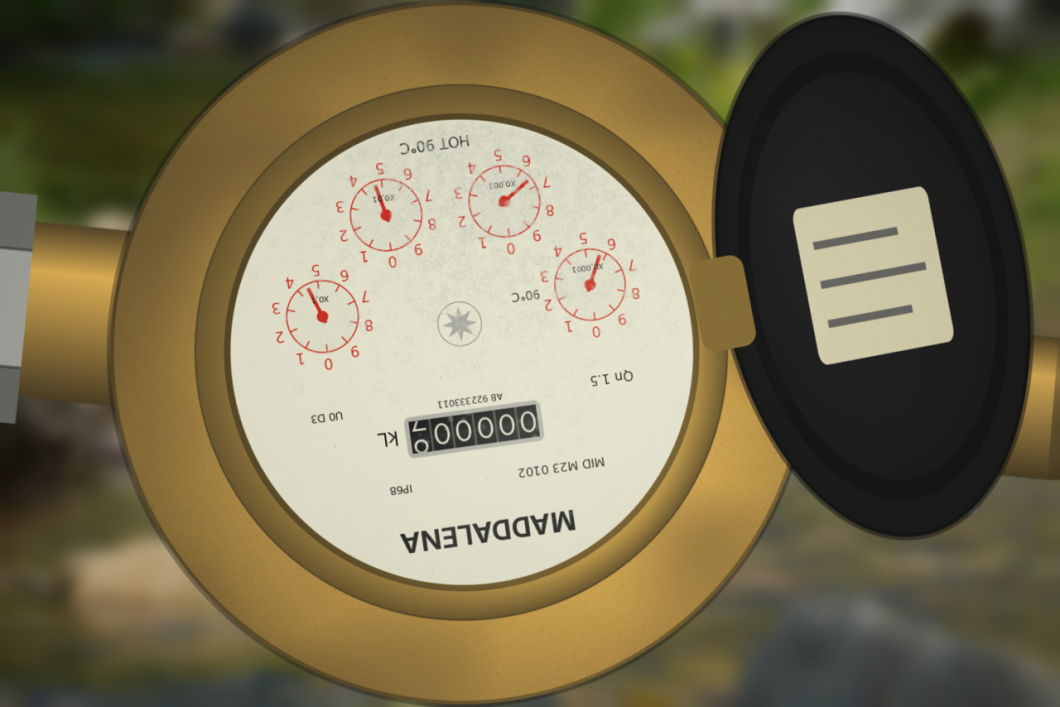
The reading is 6.4465 kL
